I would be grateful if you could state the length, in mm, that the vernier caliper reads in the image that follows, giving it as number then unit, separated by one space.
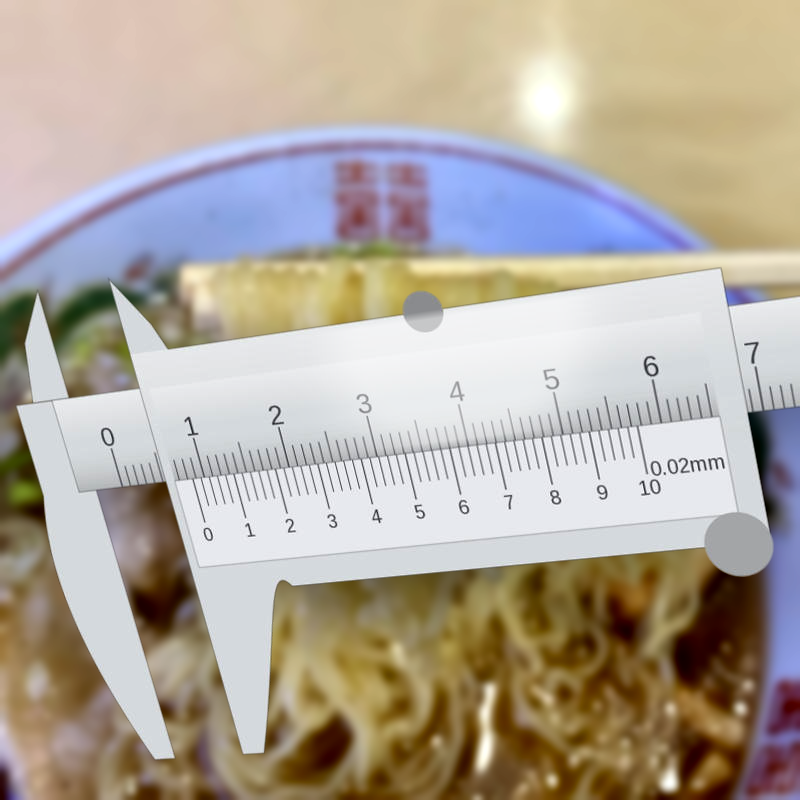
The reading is 8.6 mm
